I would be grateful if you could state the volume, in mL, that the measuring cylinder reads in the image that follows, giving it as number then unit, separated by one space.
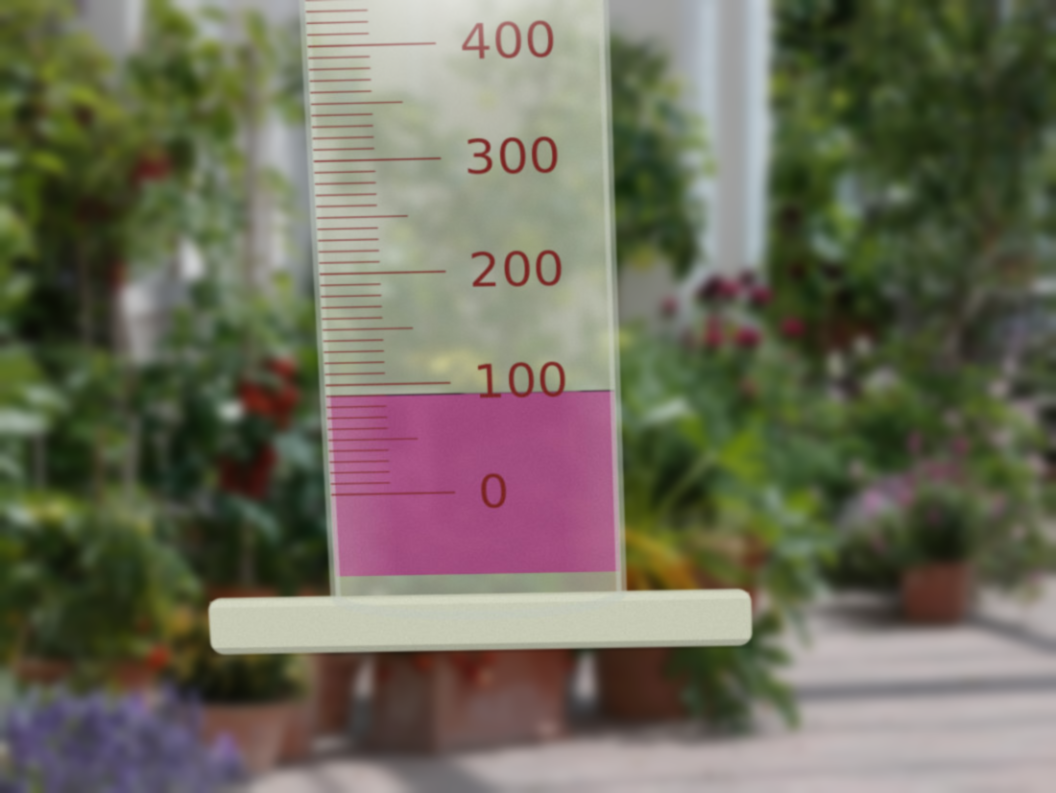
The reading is 90 mL
